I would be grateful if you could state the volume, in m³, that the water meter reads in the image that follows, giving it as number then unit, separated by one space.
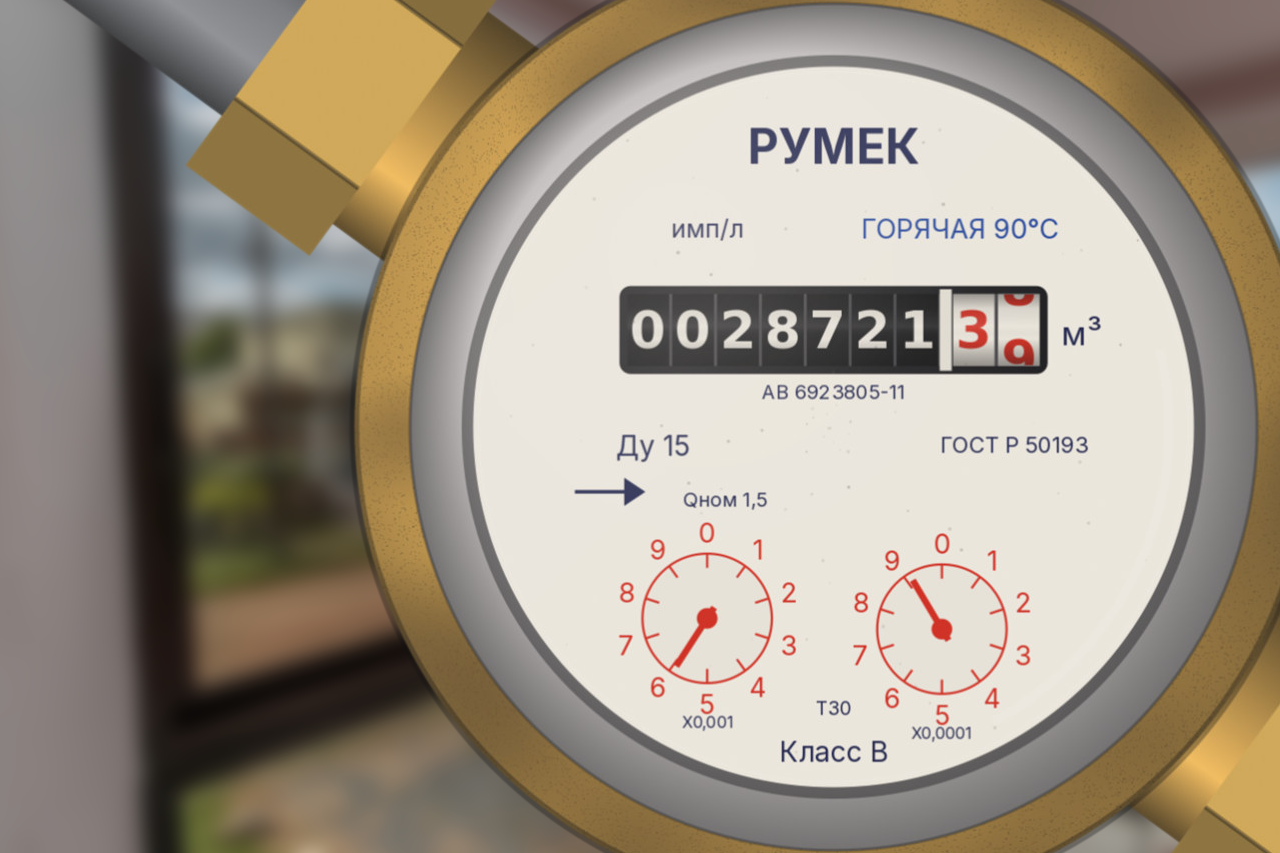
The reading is 28721.3859 m³
